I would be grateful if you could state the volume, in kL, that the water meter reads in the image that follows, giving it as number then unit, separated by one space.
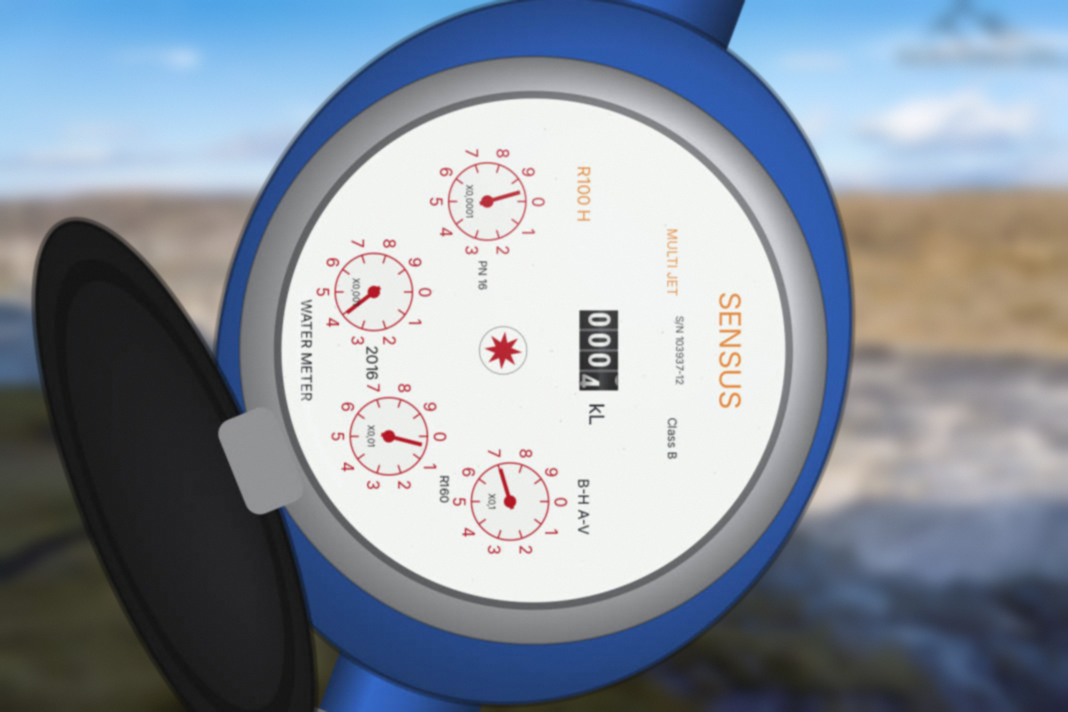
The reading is 3.7039 kL
